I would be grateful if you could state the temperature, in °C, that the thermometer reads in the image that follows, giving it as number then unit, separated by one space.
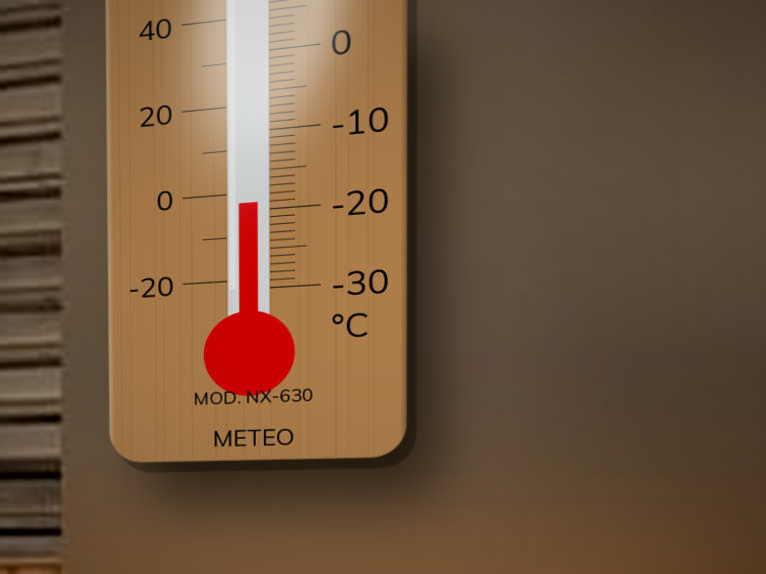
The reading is -19 °C
